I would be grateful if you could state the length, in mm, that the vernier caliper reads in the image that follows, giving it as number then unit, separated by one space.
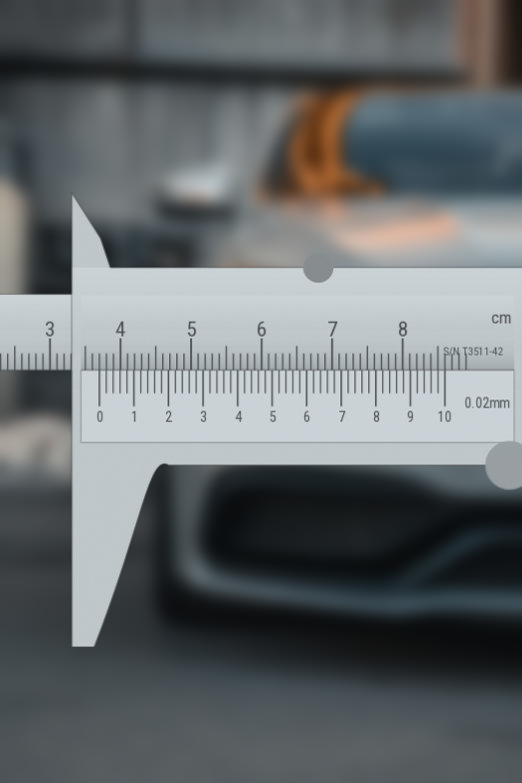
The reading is 37.0 mm
